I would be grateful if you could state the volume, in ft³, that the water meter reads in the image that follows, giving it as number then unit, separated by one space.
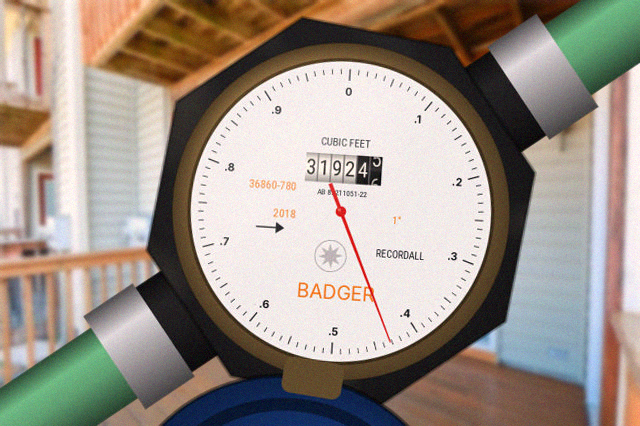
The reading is 319245.43 ft³
